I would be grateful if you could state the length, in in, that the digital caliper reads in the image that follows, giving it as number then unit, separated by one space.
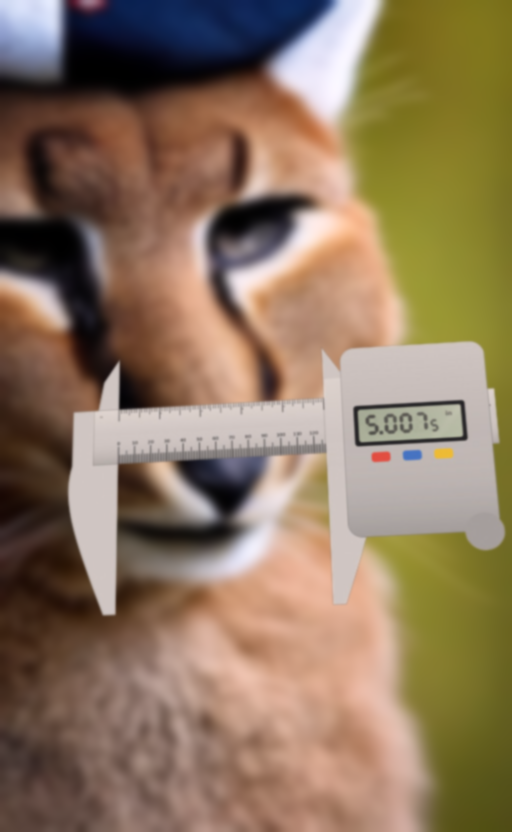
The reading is 5.0075 in
